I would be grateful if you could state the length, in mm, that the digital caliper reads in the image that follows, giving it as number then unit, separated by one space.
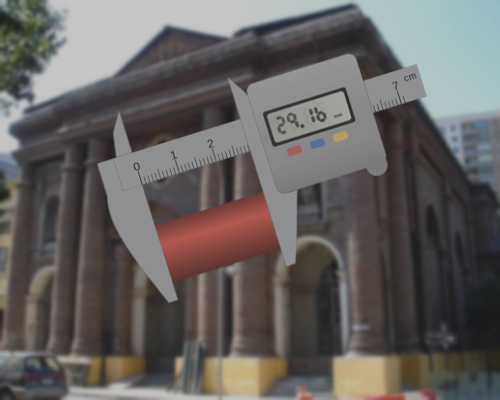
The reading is 29.16 mm
